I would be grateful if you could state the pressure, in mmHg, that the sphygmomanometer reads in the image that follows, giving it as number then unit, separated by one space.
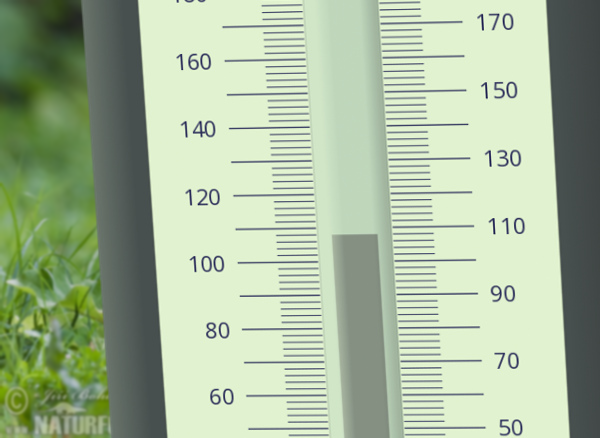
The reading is 108 mmHg
